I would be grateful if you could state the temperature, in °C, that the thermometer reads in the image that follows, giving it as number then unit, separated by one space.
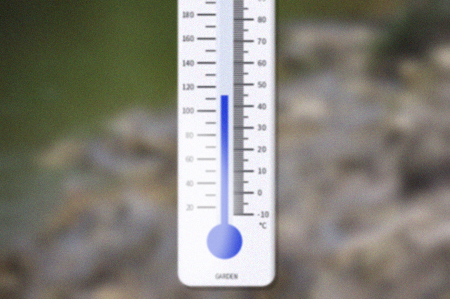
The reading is 45 °C
